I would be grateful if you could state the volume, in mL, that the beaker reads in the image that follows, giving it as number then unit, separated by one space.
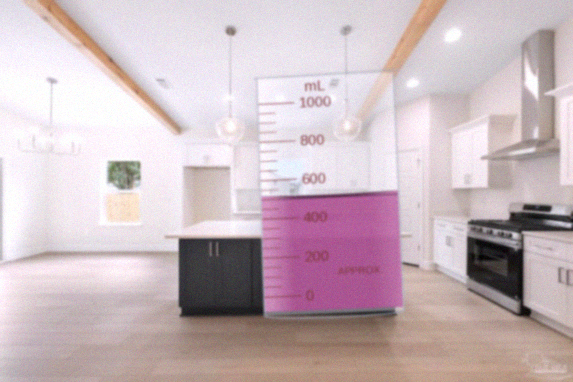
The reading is 500 mL
